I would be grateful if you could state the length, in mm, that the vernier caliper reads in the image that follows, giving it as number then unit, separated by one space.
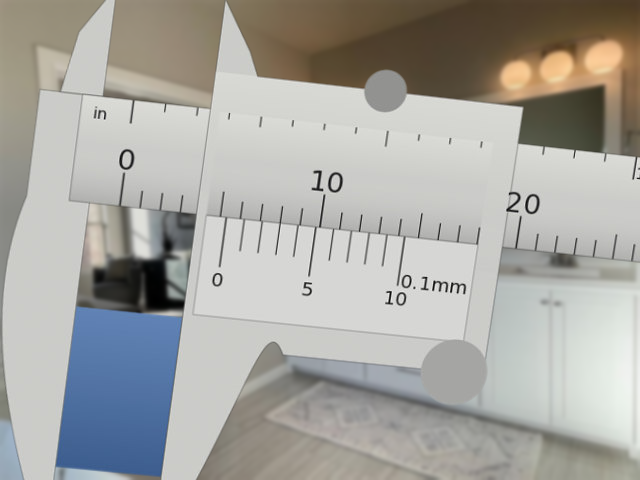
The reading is 5.3 mm
